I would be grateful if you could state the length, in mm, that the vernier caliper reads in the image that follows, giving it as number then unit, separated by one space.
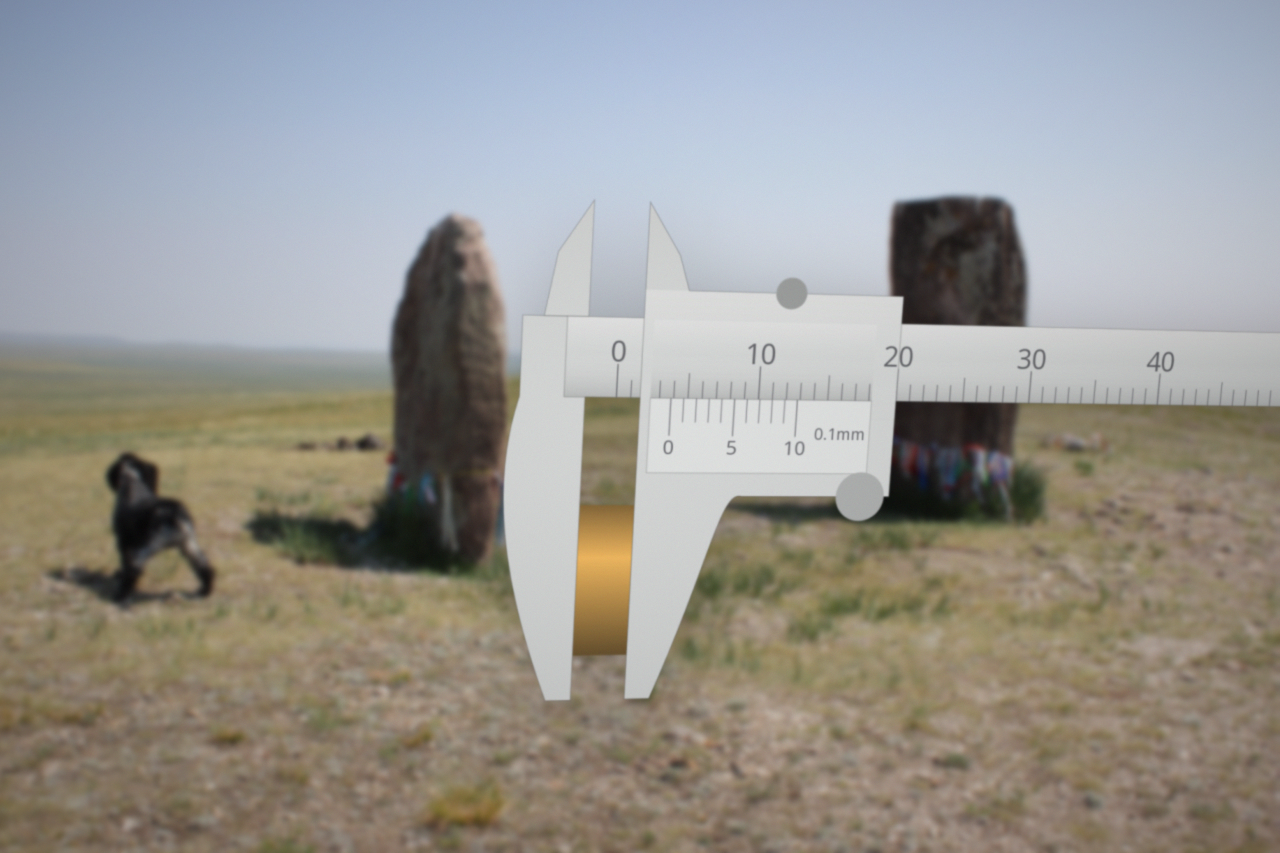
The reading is 3.8 mm
